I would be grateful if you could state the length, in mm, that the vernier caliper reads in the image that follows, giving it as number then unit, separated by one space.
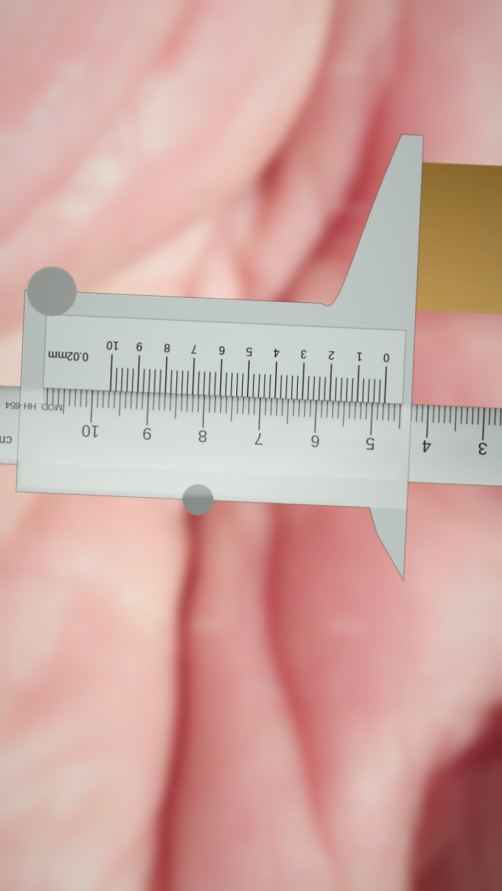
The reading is 47.8 mm
